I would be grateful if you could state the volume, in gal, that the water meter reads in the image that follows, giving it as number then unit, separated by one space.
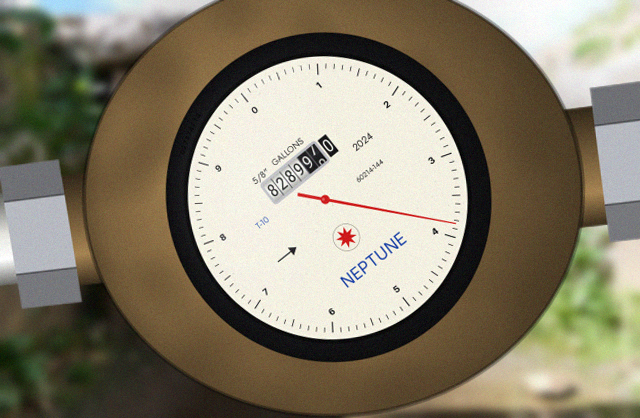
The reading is 8289973.8 gal
